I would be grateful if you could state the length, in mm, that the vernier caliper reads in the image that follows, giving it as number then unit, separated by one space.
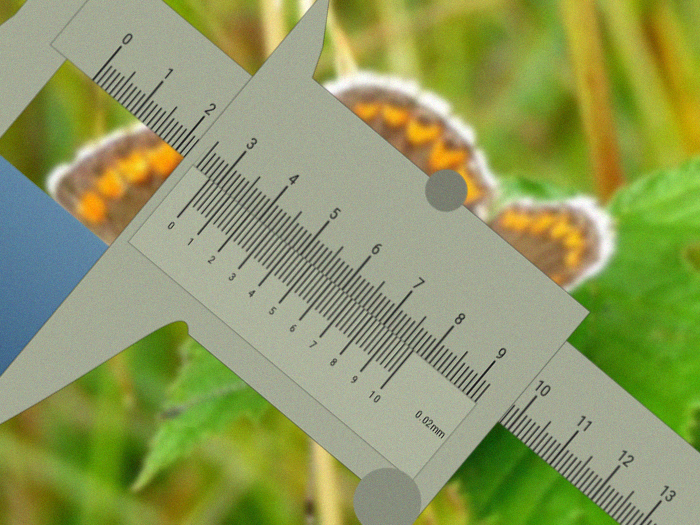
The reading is 28.2 mm
